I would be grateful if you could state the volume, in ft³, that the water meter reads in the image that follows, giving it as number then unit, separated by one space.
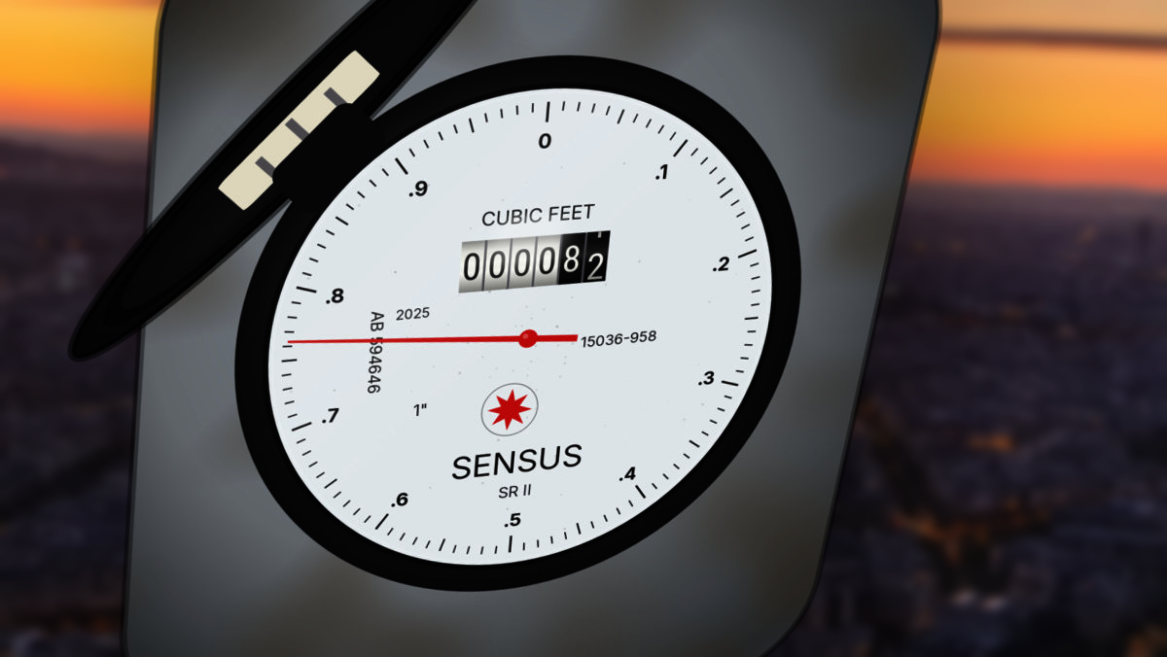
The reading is 81.76 ft³
